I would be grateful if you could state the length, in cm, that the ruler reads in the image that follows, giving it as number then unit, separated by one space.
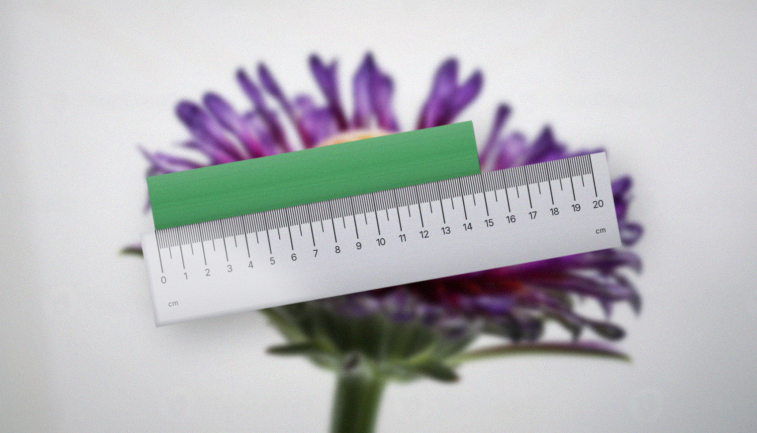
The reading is 15 cm
